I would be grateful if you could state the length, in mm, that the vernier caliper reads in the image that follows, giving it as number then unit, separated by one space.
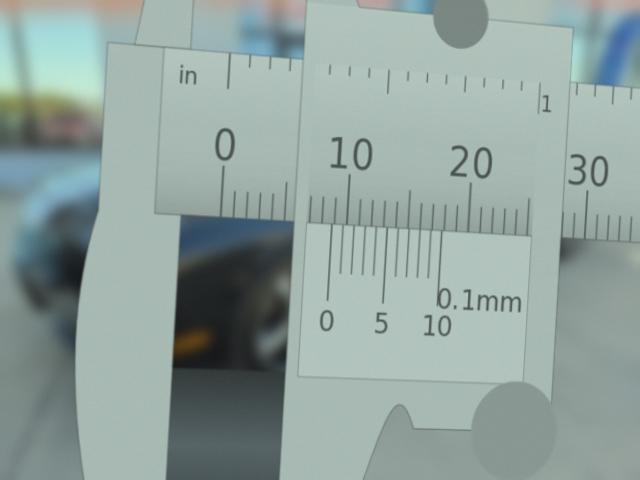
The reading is 8.8 mm
